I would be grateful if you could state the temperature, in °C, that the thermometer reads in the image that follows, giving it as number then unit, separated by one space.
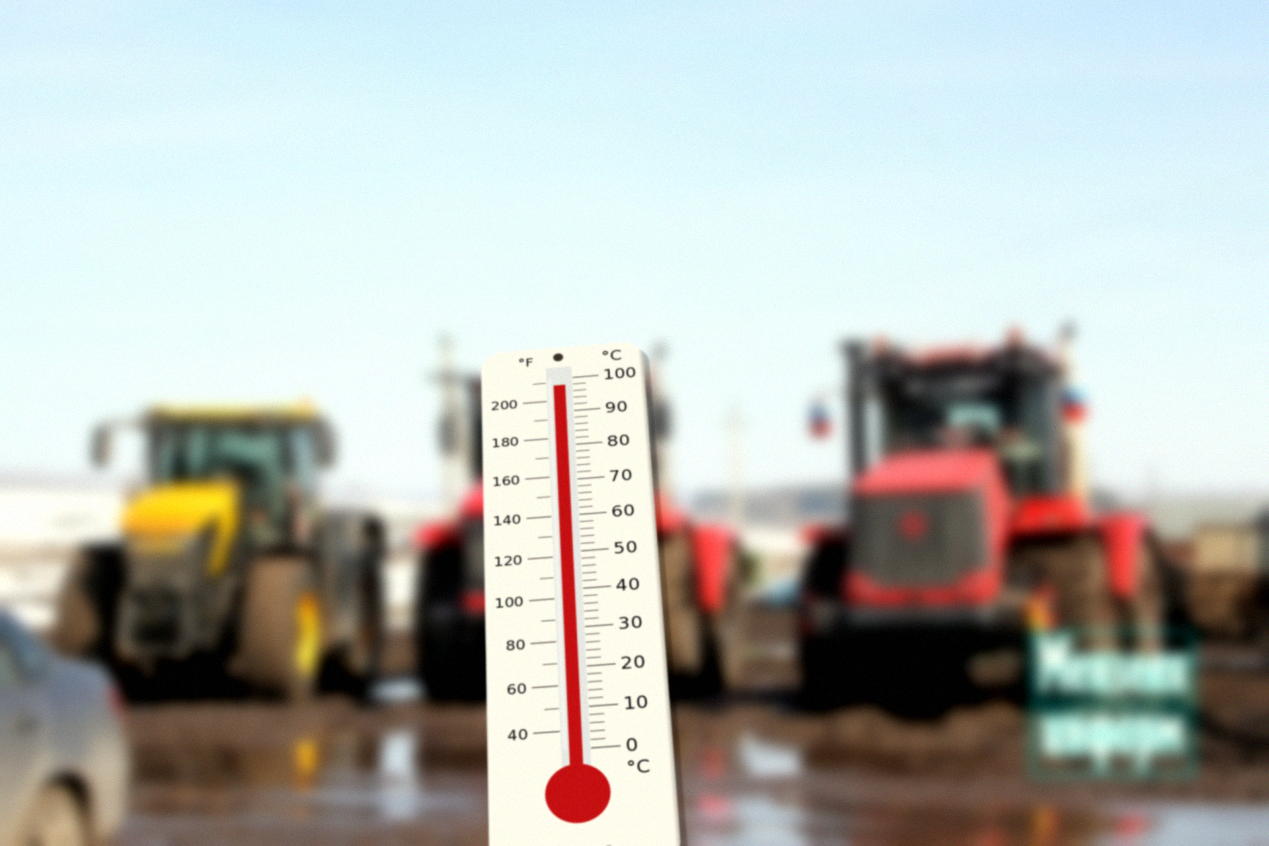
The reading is 98 °C
